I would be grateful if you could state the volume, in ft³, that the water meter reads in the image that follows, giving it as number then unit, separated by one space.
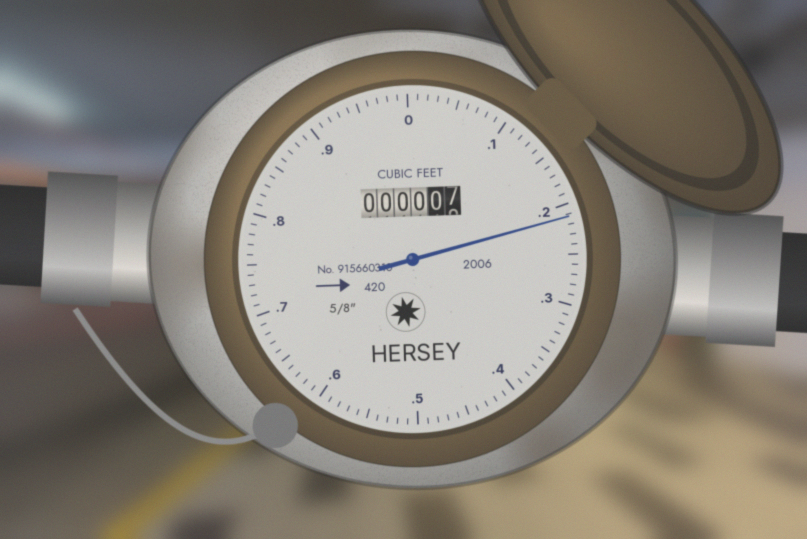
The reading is 7.21 ft³
